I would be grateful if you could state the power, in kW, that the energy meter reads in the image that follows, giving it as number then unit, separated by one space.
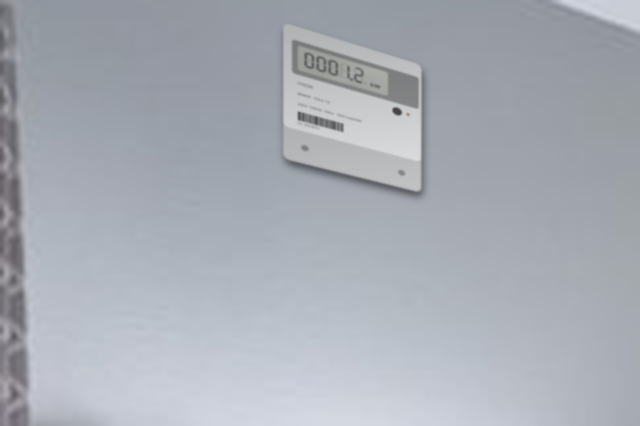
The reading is 1.2 kW
